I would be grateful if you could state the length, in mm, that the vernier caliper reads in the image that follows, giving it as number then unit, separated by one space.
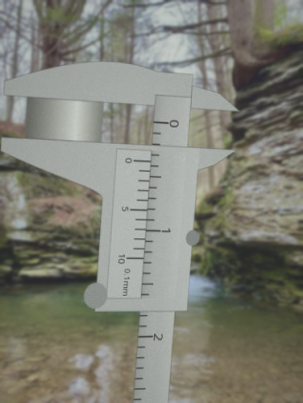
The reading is 3.6 mm
